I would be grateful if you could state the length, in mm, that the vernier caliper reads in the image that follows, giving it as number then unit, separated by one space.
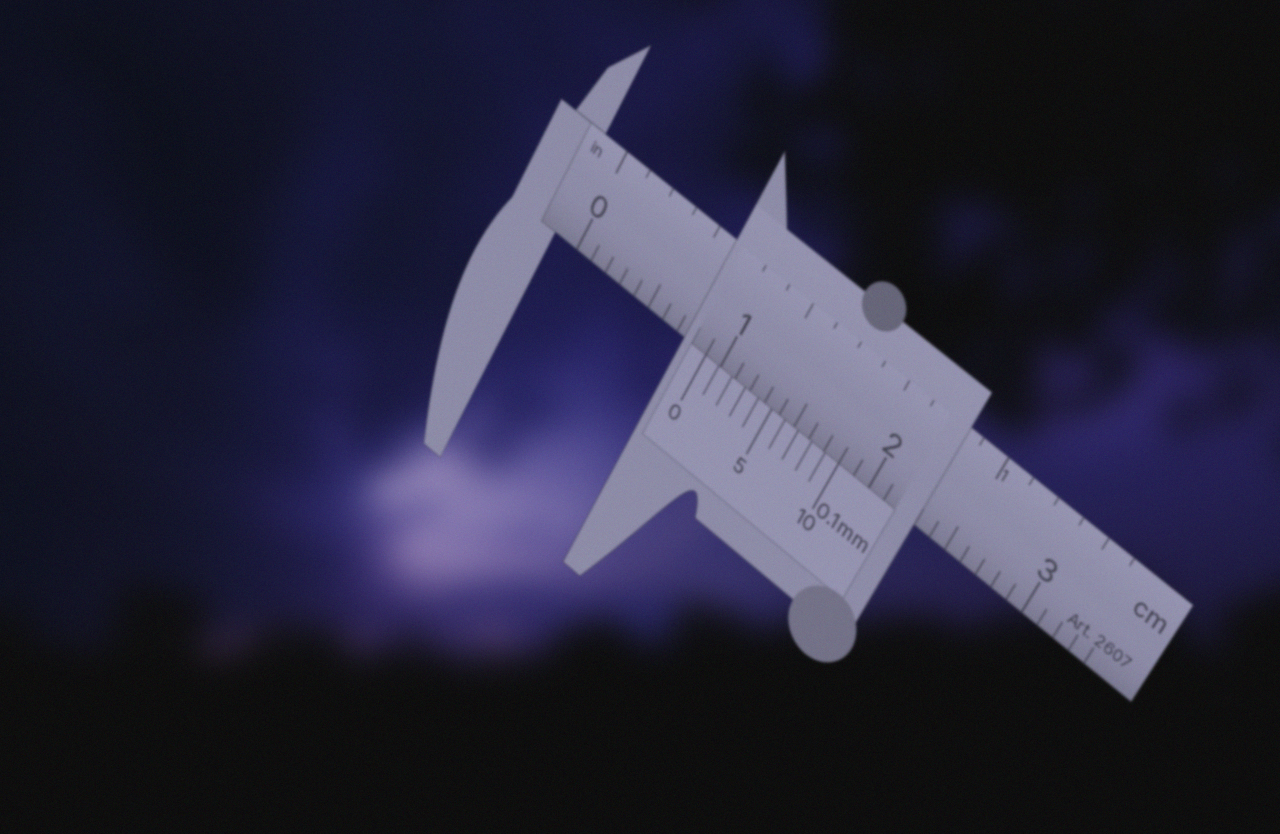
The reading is 9.0 mm
